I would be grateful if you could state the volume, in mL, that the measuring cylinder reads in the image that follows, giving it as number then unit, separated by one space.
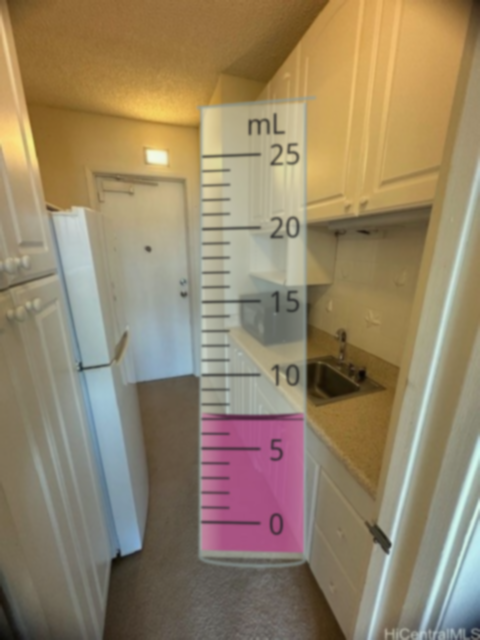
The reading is 7 mL
